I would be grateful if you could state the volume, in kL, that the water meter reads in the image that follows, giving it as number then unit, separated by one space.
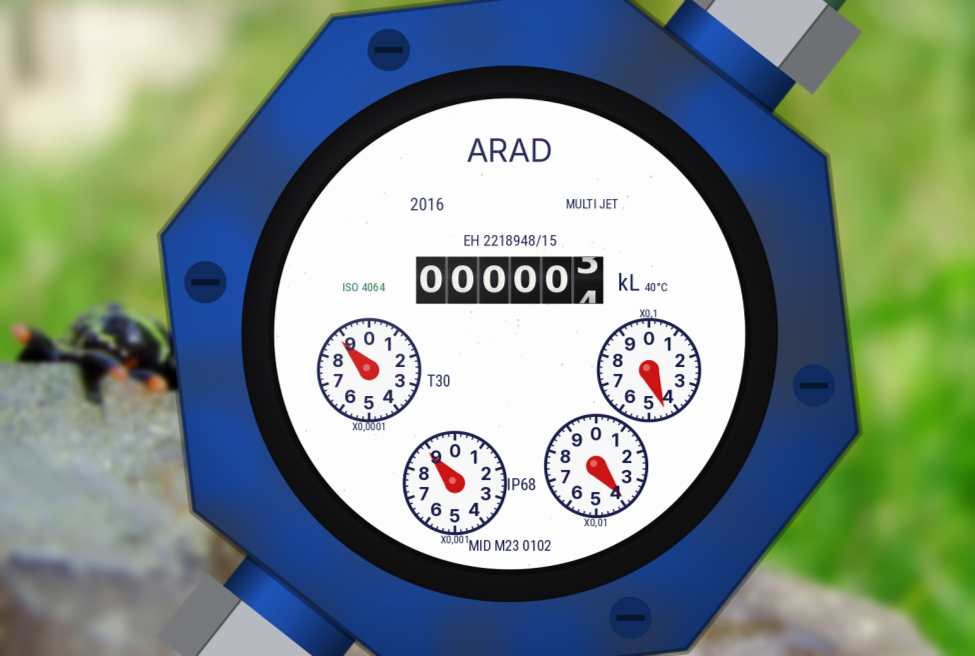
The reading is 3.4388 kL
